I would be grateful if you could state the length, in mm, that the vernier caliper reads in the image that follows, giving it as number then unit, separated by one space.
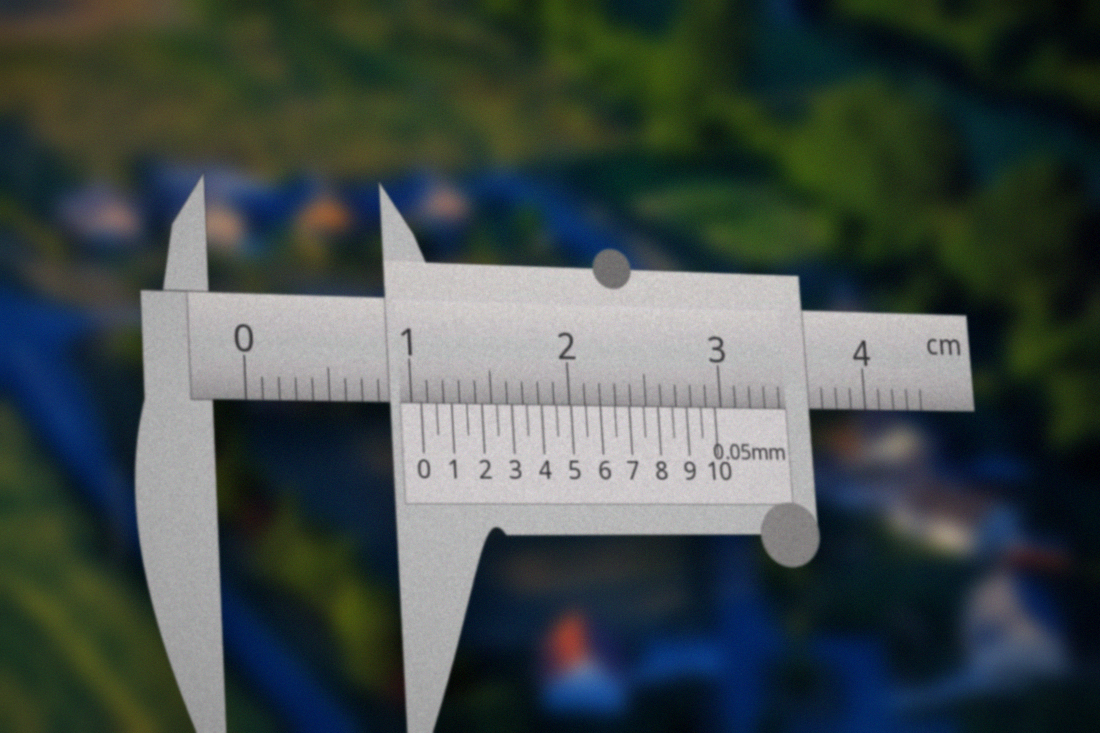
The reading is 10.6 mm
